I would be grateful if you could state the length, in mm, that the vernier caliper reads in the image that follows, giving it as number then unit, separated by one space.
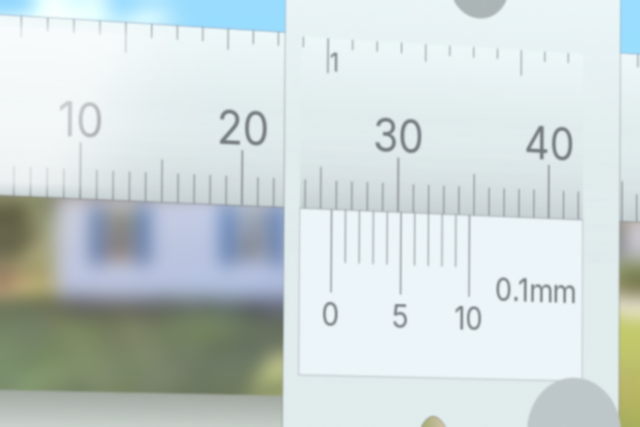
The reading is 25.7 mm
